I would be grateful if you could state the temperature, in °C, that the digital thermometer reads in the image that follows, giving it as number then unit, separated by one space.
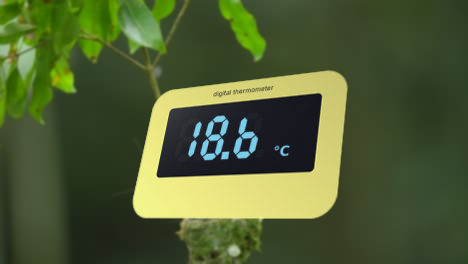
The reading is 18.6 °C
